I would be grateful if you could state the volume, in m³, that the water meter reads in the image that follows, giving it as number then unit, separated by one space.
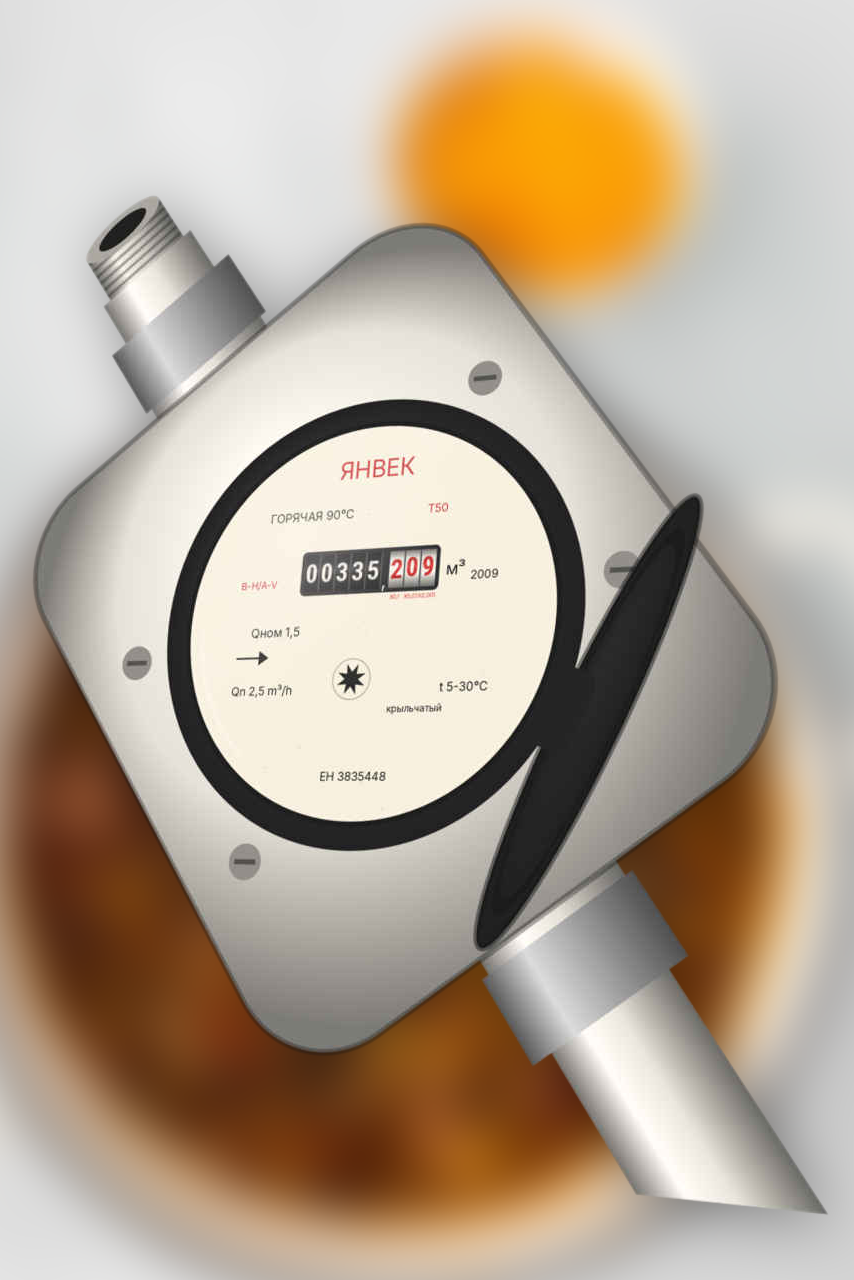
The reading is 335.209 m³
